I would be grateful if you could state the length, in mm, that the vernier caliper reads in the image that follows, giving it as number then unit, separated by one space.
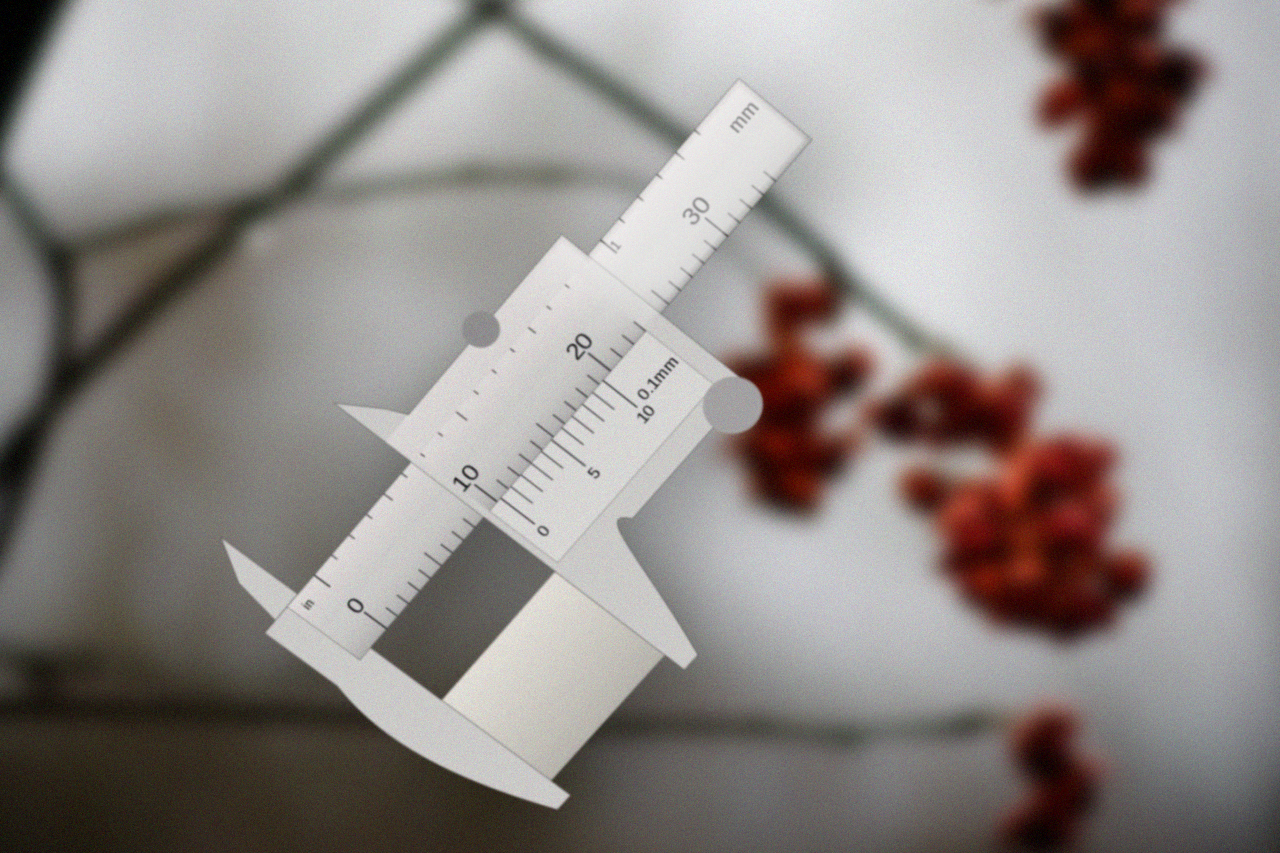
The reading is 10.3 mm
